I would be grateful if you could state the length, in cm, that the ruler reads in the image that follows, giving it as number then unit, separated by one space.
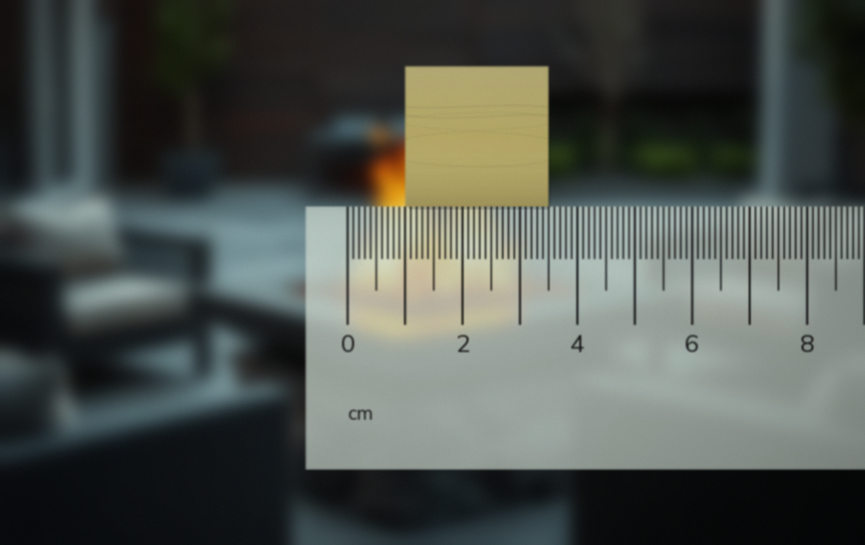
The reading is 2.5 cm
